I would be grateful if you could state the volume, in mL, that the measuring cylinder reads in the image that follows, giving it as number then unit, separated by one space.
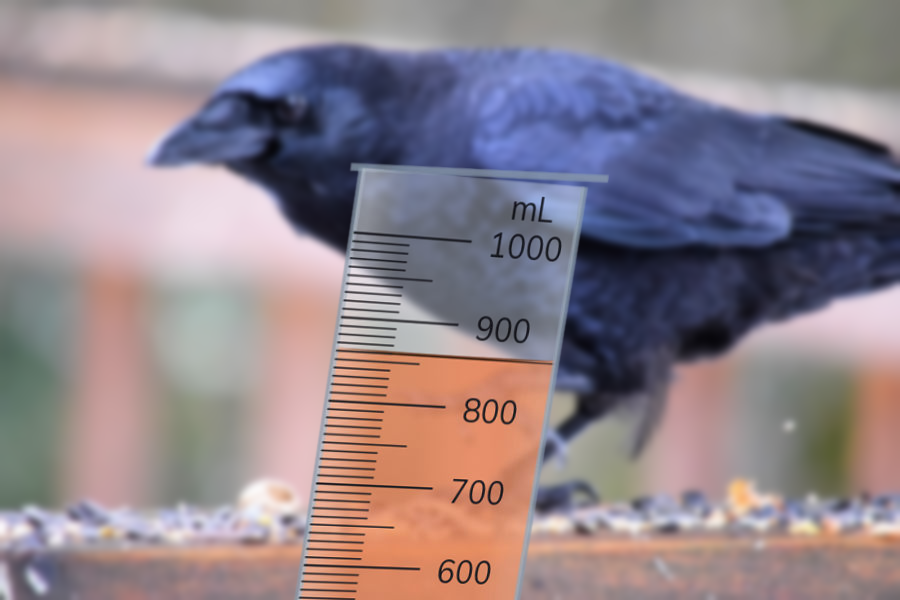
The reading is 860 mL
